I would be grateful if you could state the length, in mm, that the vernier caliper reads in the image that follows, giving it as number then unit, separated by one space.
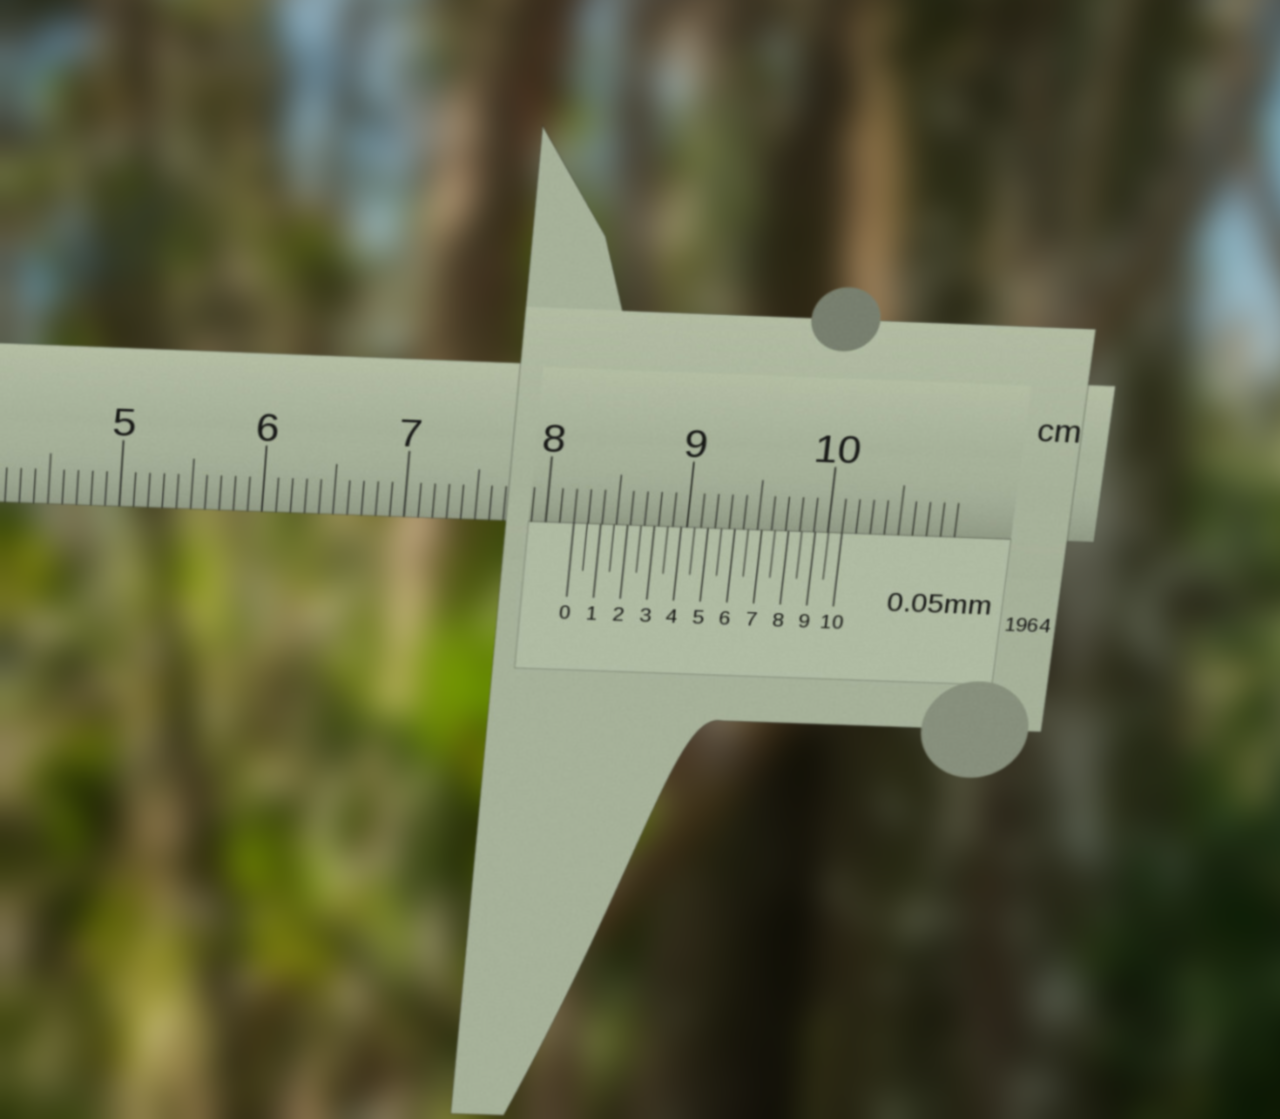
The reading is 82.0 mm
